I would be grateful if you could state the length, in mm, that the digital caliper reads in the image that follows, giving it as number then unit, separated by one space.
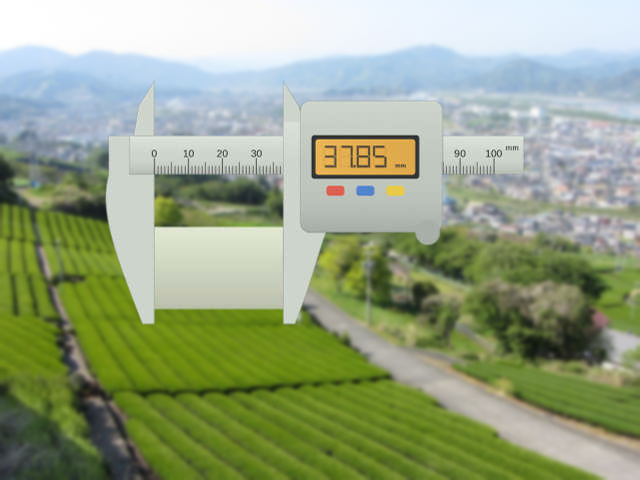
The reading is 37.85 mm
